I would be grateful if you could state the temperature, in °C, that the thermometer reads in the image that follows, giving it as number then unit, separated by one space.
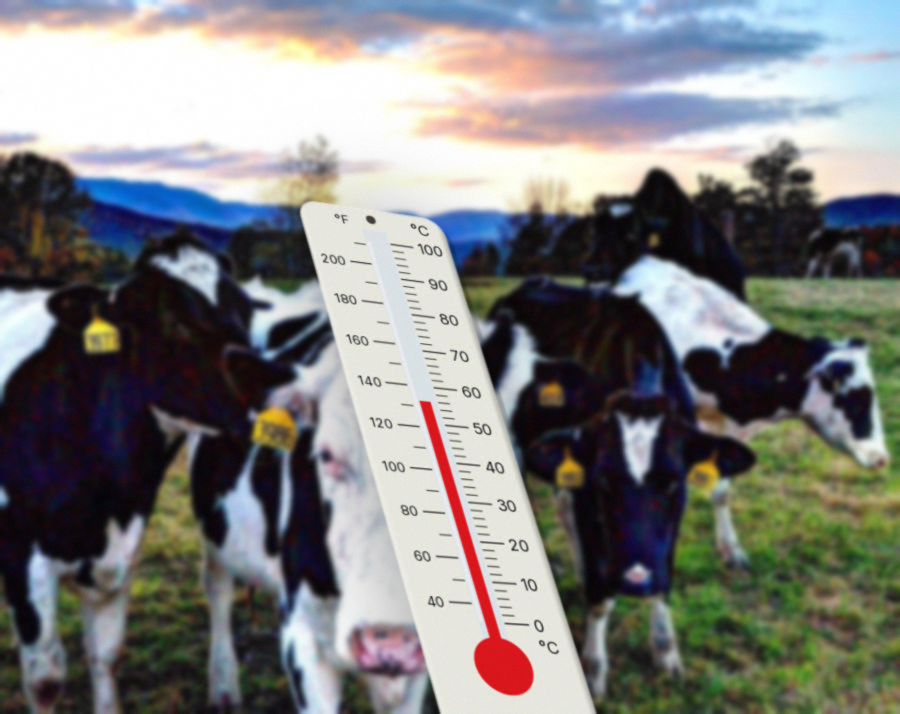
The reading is 56 °C
